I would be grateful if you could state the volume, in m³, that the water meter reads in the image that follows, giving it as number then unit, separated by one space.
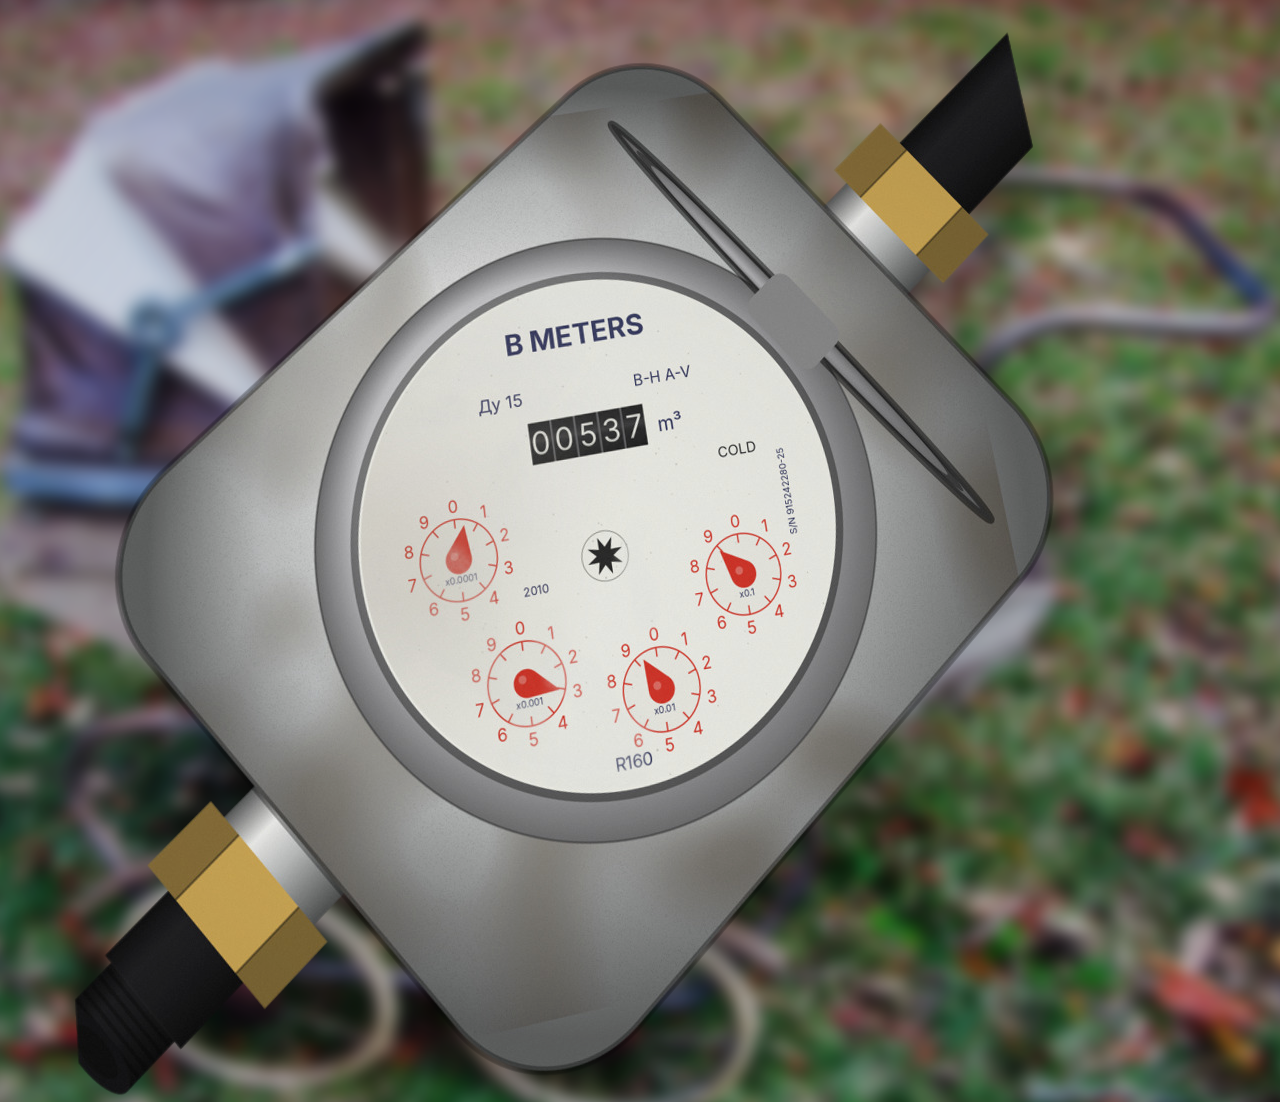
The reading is 537.8930 m³
